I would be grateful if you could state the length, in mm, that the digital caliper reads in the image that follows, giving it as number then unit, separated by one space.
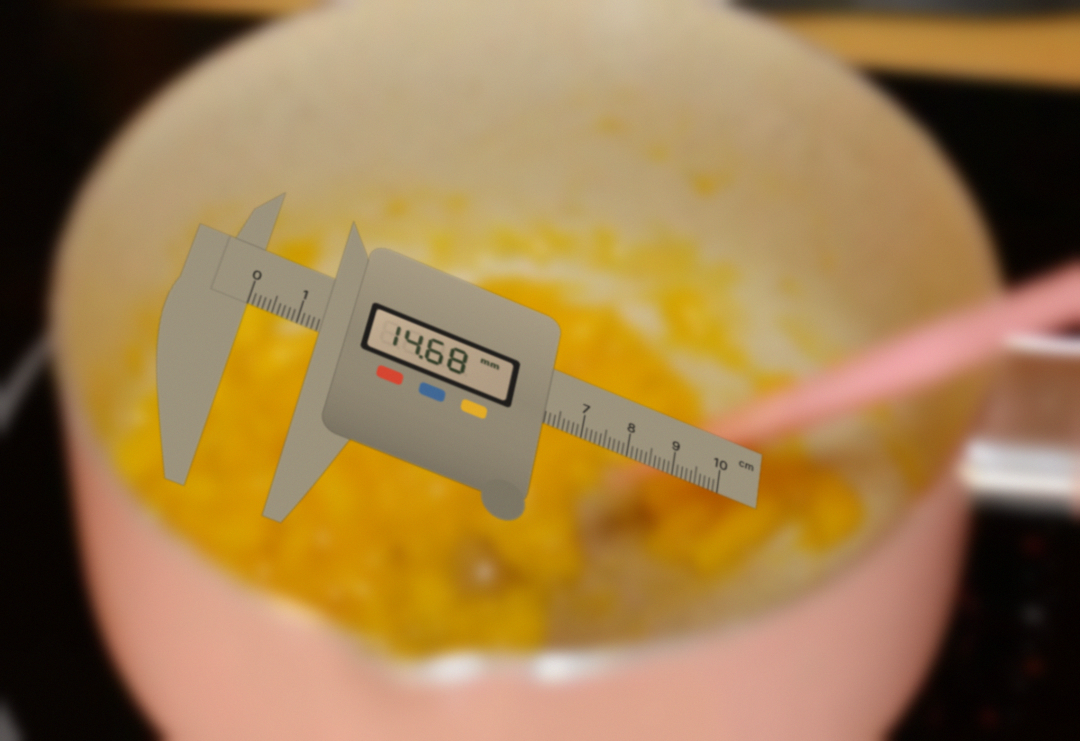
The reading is 14.68 mm
